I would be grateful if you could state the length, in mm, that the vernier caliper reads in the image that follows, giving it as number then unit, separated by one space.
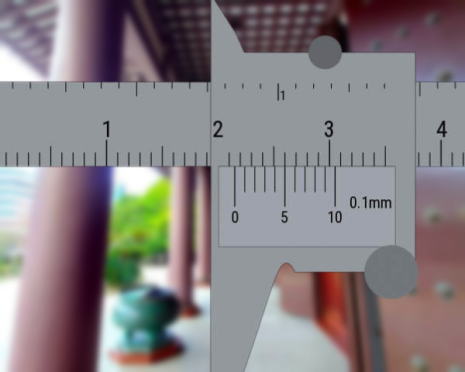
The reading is 21.5 mm
